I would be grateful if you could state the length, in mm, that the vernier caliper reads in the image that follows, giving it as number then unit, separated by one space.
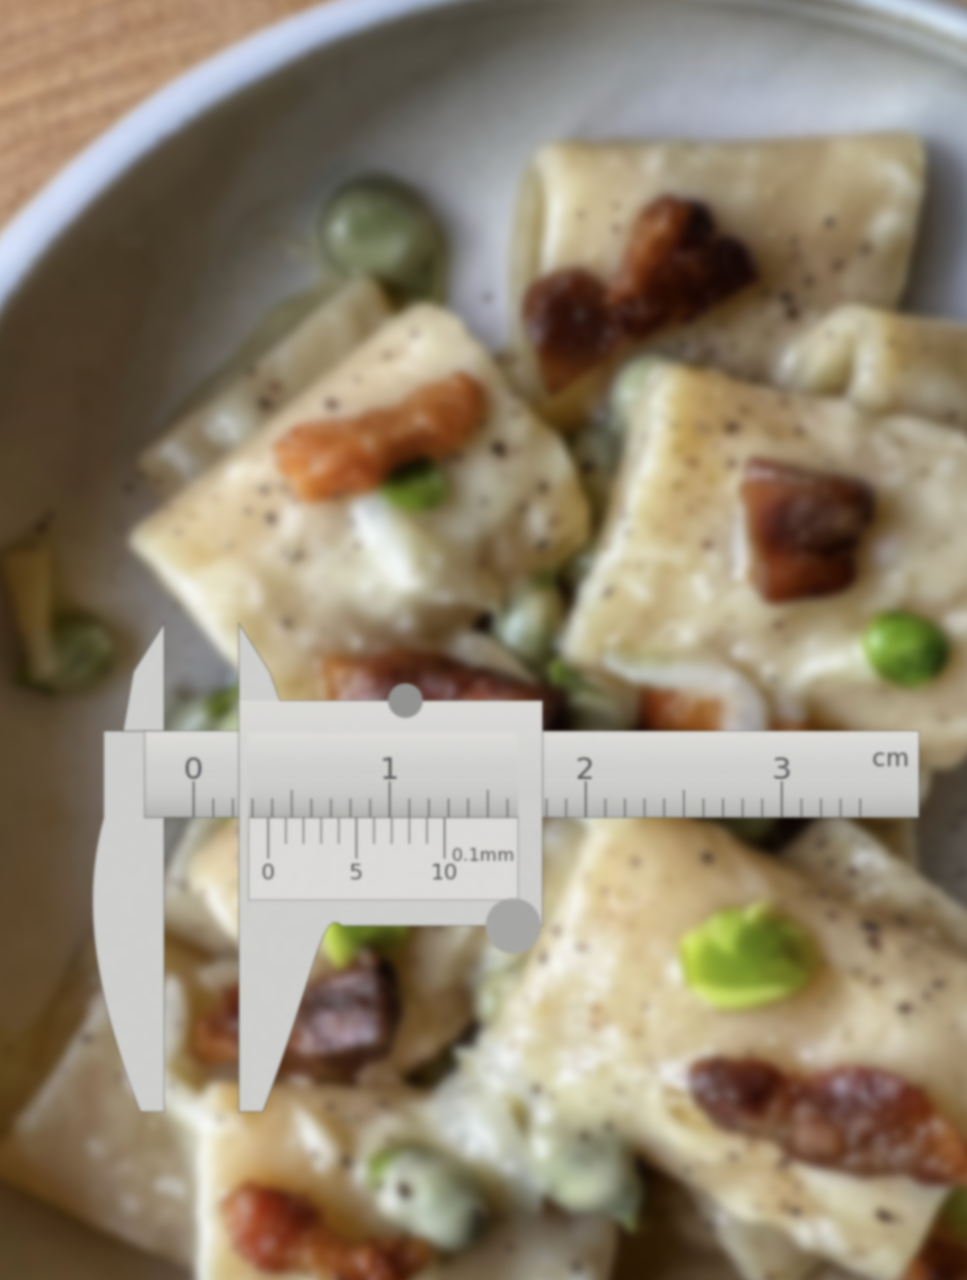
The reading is 3.8 mm
